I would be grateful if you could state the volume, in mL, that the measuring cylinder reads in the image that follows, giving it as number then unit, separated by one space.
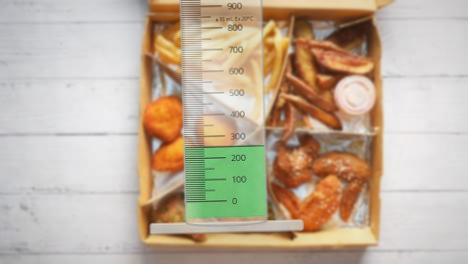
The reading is 250 mL
